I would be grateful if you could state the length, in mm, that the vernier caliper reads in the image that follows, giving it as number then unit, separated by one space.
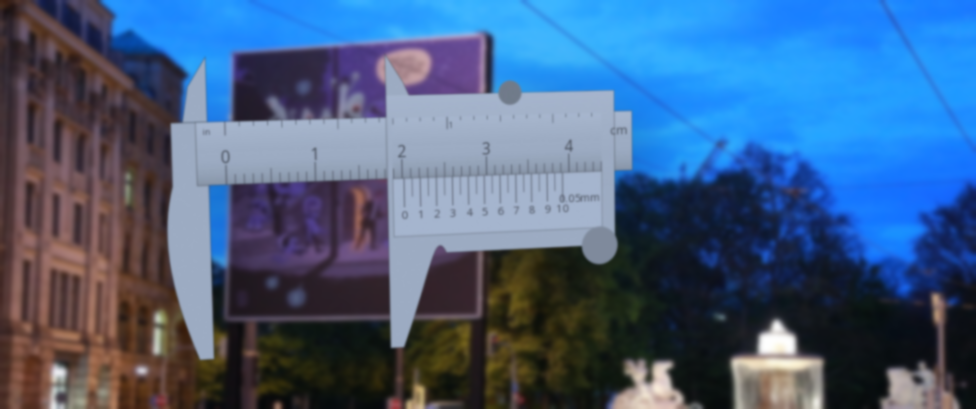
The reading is 20.2 mm
